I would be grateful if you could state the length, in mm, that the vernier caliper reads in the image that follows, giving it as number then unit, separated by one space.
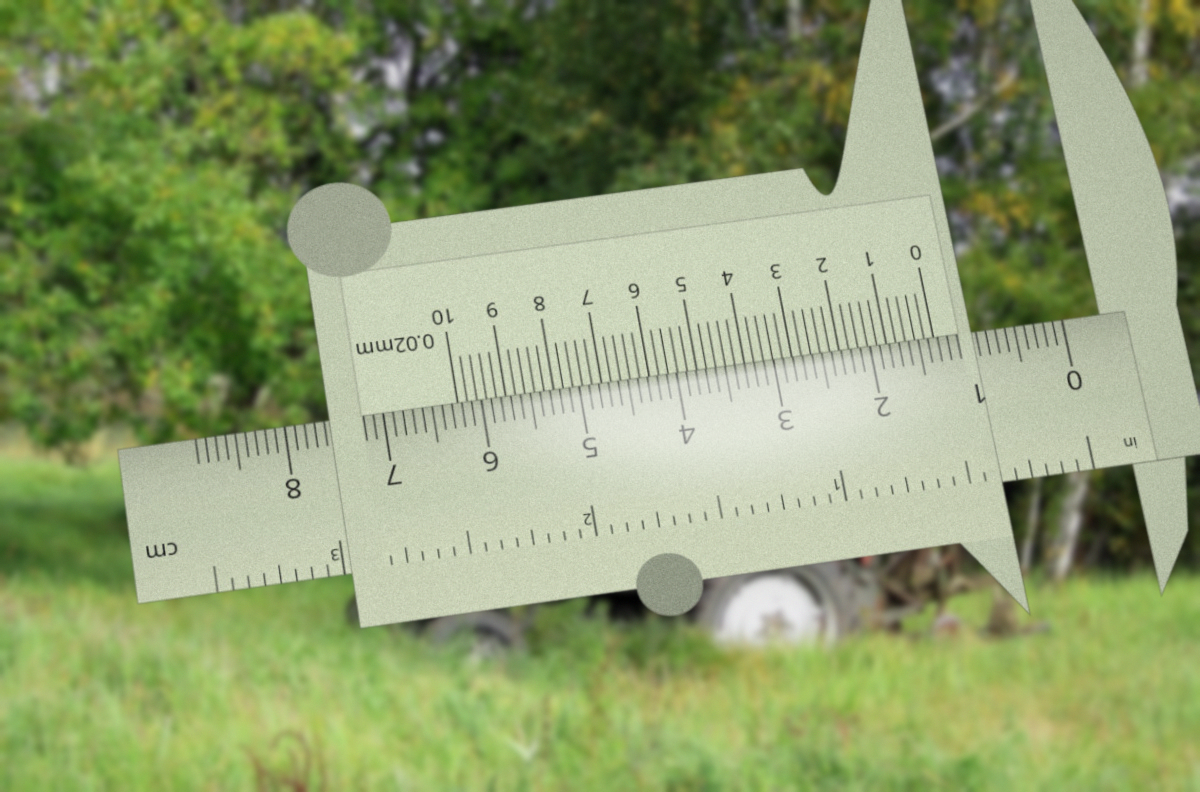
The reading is 13.4 mm
